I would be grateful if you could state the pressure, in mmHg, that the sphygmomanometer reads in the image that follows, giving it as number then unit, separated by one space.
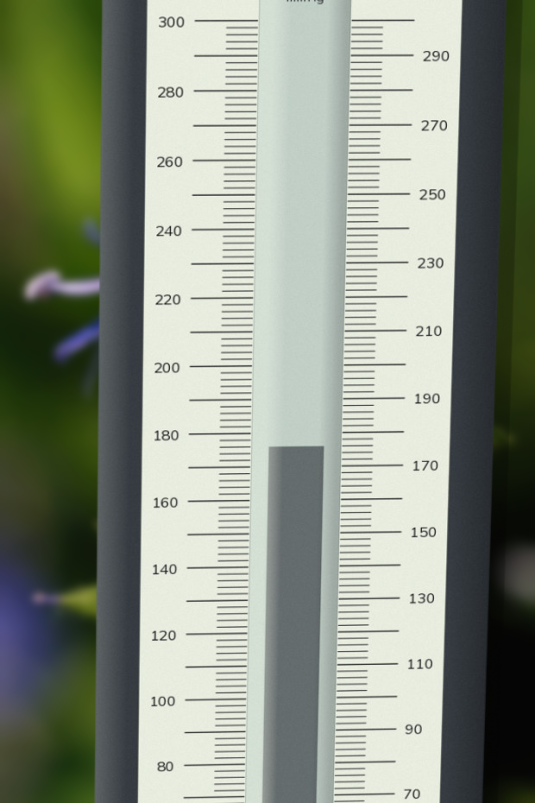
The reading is 176 mmHg
